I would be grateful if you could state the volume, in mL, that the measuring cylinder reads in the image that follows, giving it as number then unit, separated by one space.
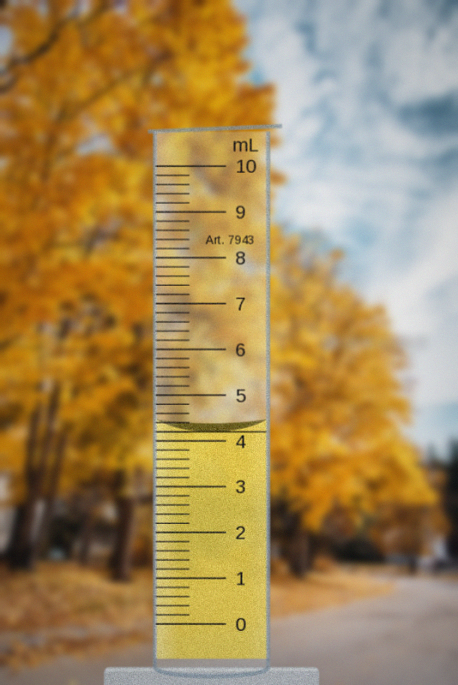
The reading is 4.2 mL
